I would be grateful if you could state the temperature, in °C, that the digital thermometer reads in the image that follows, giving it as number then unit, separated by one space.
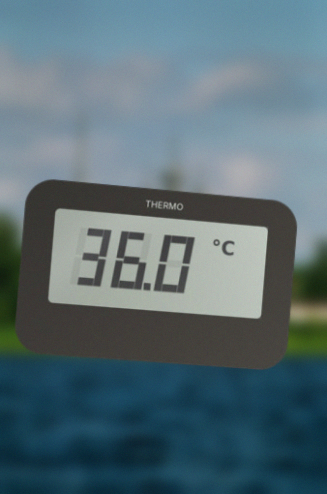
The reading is 36.0 °C
